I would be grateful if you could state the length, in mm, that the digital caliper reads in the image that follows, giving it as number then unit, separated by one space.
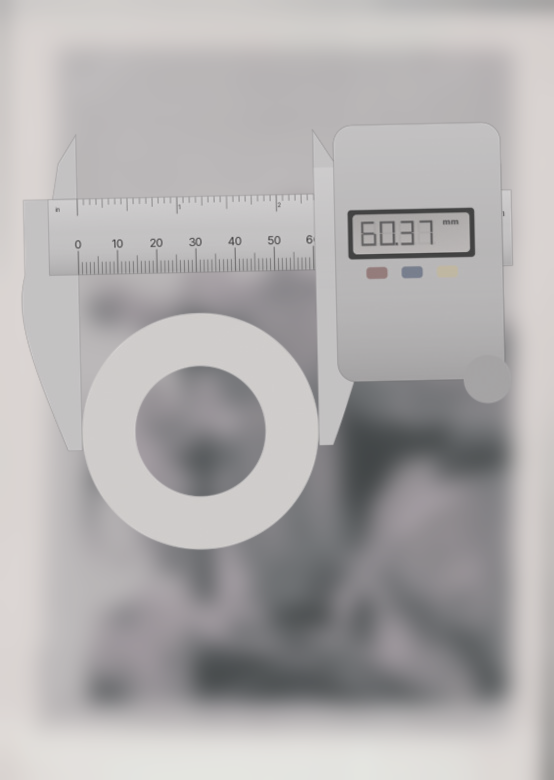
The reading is 60.37 mm
